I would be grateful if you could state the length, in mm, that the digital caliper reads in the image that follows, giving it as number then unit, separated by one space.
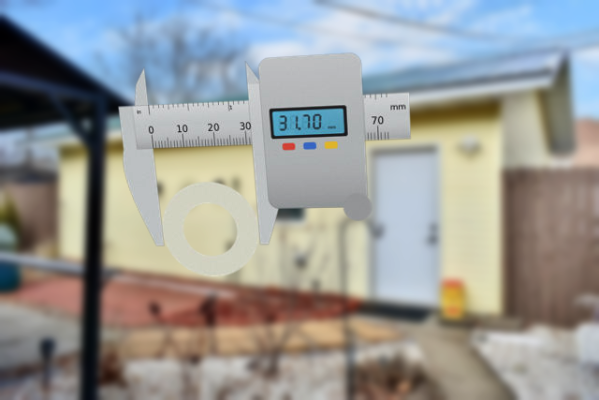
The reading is 31.70 mm
